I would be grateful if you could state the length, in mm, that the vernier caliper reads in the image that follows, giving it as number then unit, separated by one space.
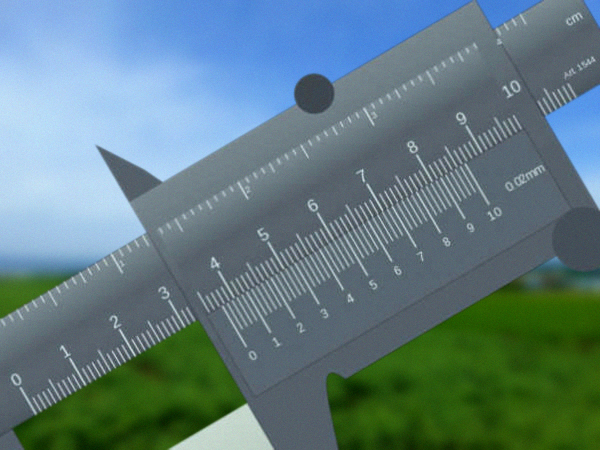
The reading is 37.5 mm
